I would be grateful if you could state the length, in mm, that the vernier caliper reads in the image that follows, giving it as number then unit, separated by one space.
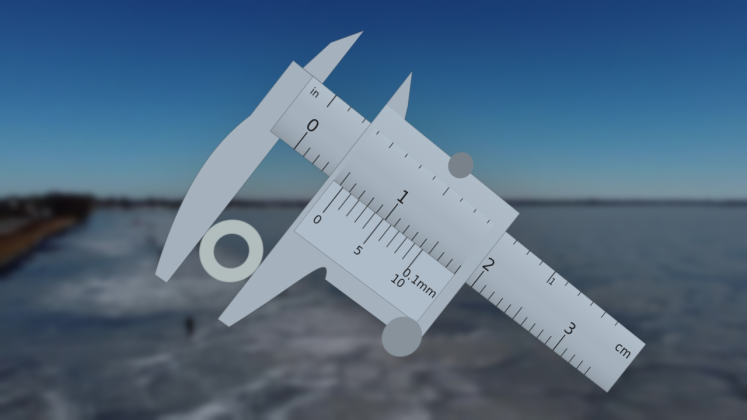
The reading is 5.3 mm
